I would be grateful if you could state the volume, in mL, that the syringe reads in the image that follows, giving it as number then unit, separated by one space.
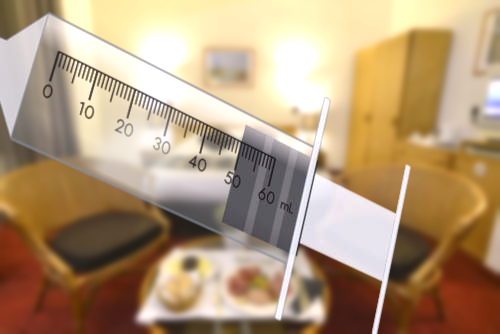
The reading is 50 mL
